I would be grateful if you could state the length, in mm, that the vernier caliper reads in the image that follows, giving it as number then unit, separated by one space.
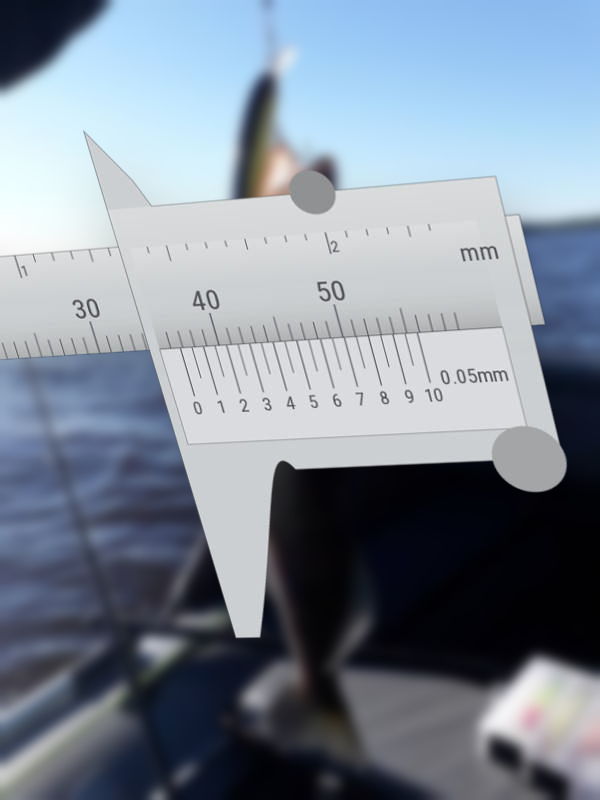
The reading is 36.8 mm
